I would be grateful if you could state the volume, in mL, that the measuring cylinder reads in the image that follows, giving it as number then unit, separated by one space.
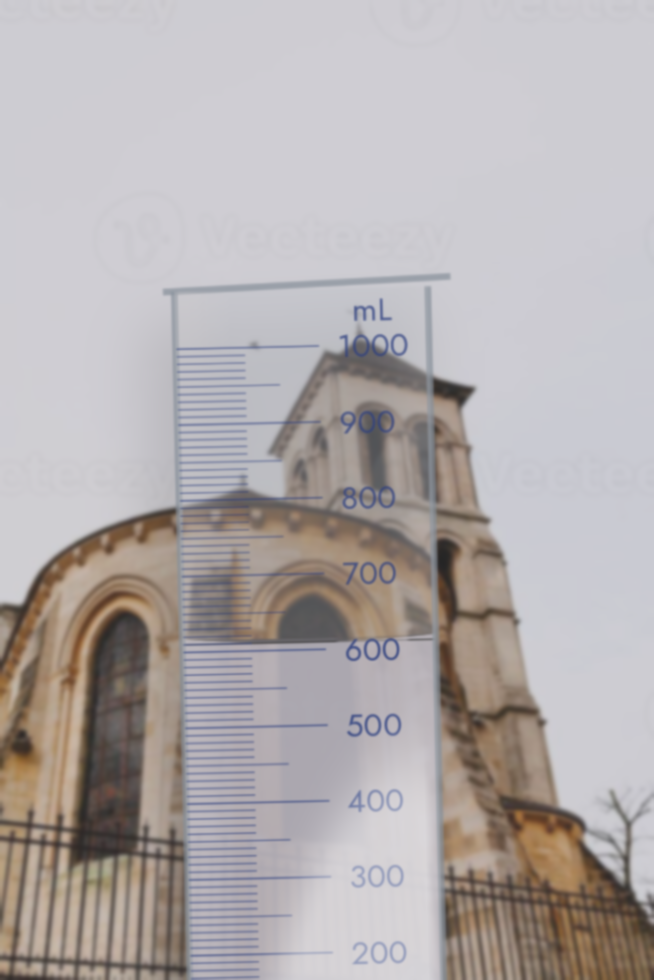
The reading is 610 mL
